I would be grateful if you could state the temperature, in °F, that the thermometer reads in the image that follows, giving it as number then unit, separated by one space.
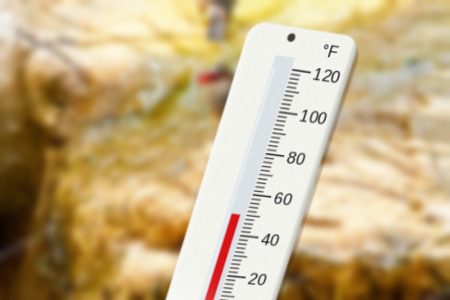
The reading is 50 °F
